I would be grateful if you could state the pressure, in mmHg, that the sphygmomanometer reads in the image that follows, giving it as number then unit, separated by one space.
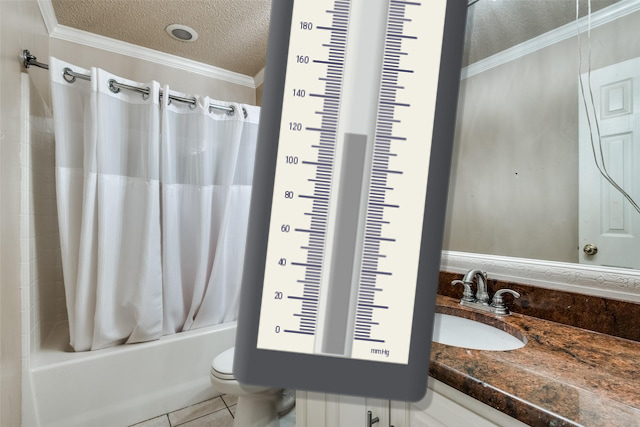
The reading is 120 mmHg
